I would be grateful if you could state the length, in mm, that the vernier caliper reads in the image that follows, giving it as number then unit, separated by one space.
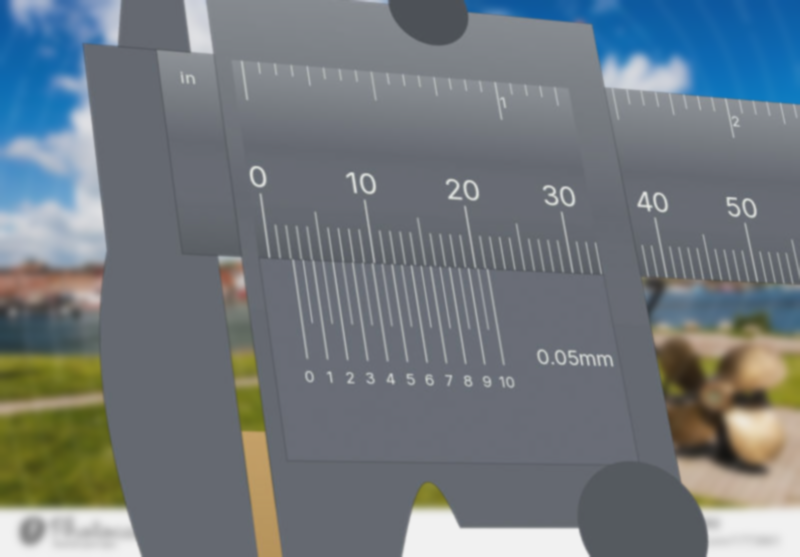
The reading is 2.2 mm
